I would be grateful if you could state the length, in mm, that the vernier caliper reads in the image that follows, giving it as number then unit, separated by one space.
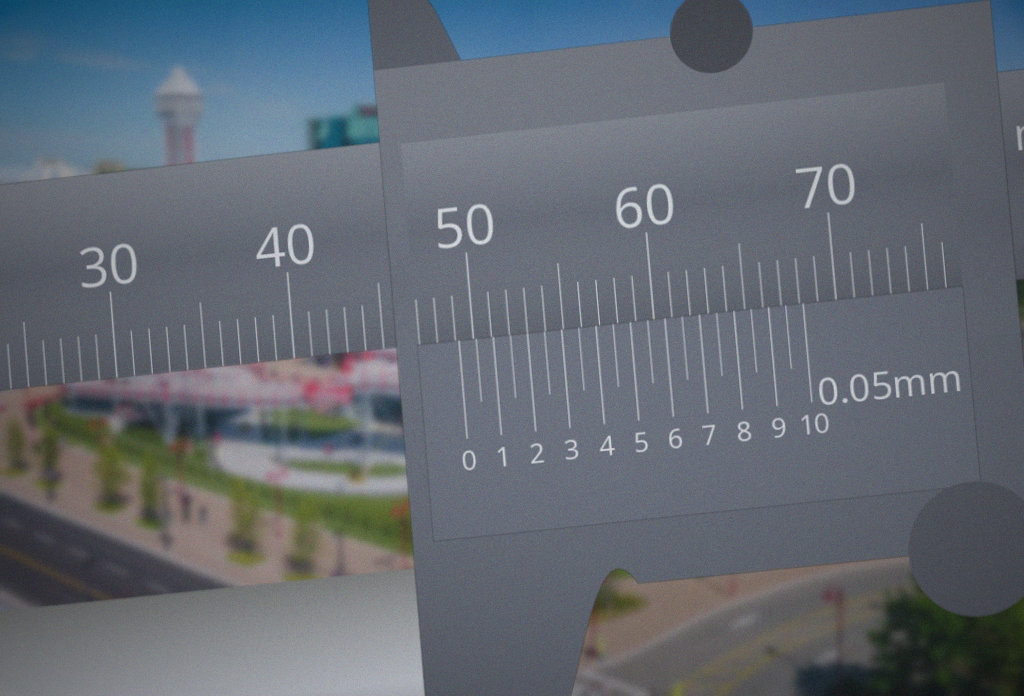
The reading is 49.2 mm
